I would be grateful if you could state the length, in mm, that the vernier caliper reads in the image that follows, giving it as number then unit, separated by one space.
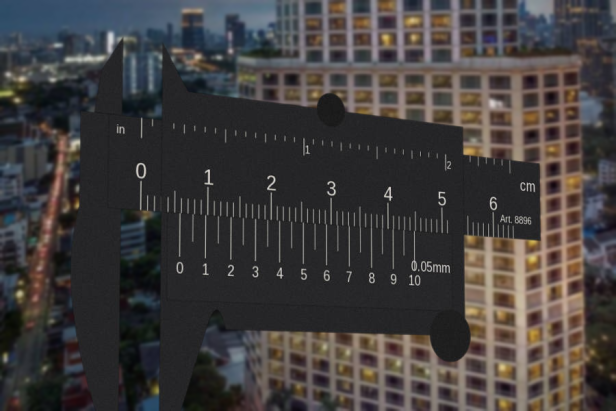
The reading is 5.8 mm
